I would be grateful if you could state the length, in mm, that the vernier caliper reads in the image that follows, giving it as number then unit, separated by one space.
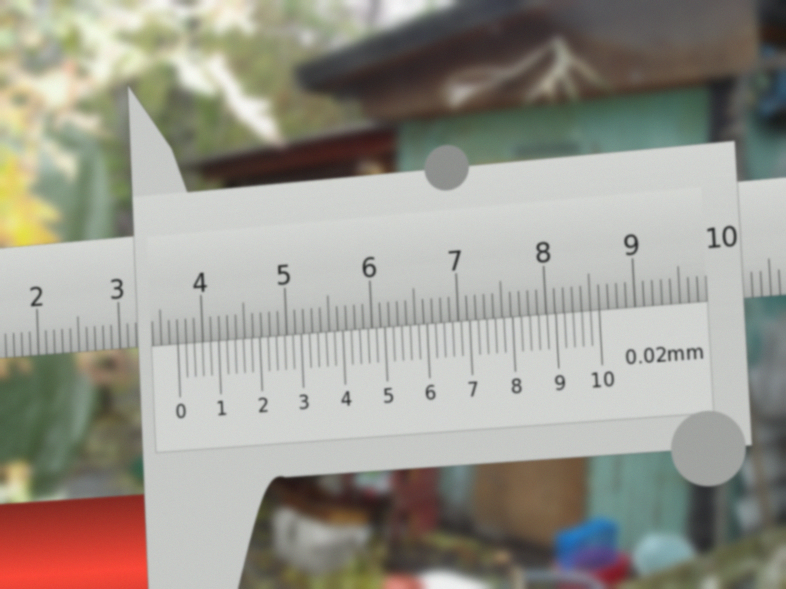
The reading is 37.0 mm
